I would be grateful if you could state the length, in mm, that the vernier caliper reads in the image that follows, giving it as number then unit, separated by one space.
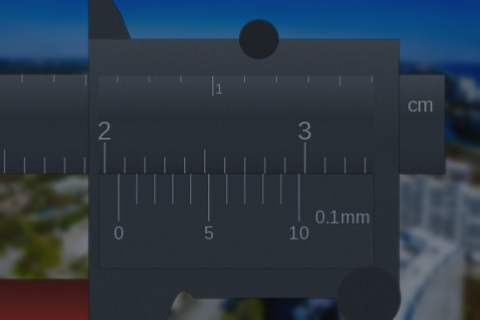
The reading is 20.7 mm
